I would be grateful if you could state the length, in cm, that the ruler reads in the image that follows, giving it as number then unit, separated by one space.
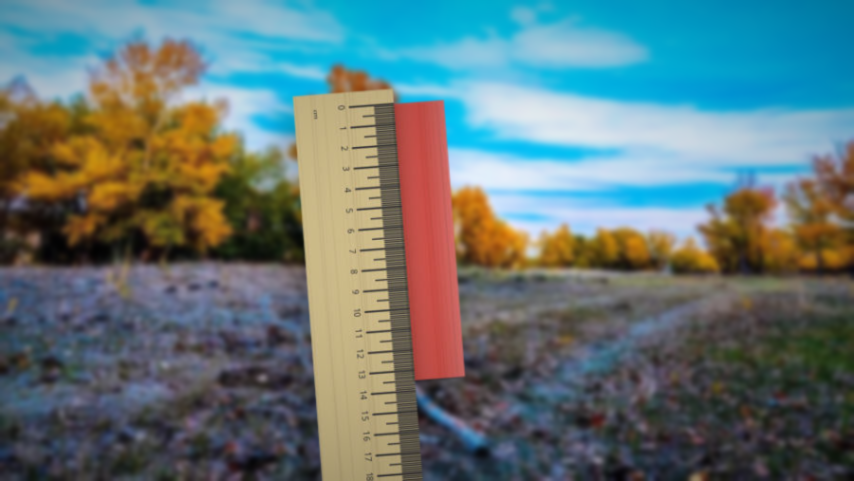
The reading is 13.5 cm
